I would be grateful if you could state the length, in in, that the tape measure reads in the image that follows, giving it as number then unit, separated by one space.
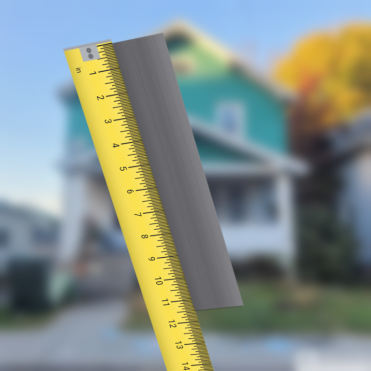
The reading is 11.5 in
